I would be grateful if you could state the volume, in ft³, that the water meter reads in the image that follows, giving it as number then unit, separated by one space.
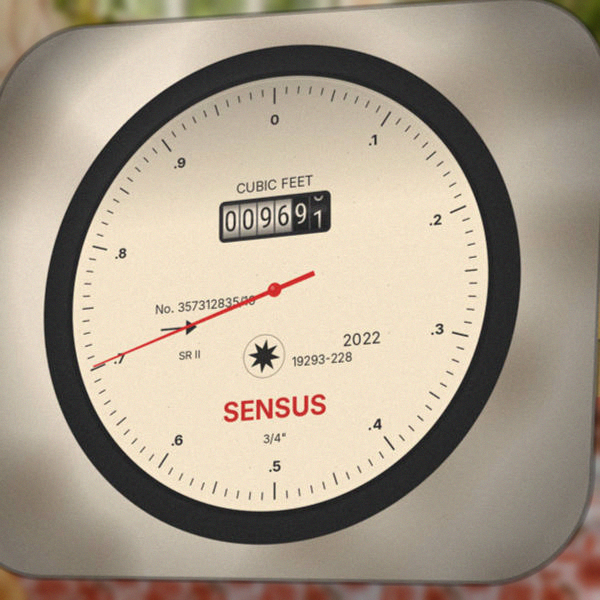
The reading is 9690.70 ft³
